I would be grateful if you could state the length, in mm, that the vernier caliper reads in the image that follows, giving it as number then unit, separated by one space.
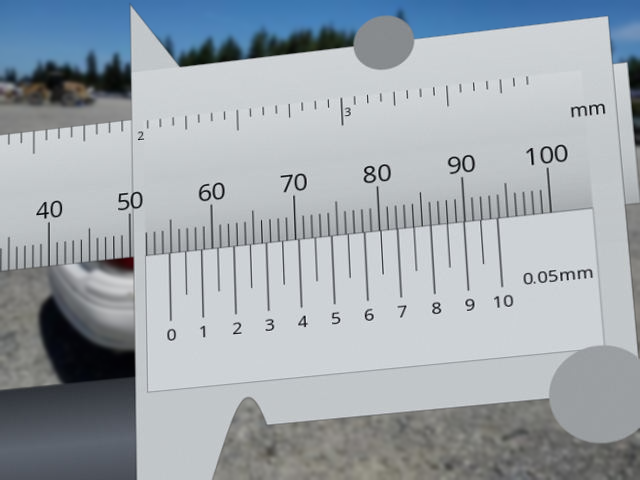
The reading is 54.8 mm
